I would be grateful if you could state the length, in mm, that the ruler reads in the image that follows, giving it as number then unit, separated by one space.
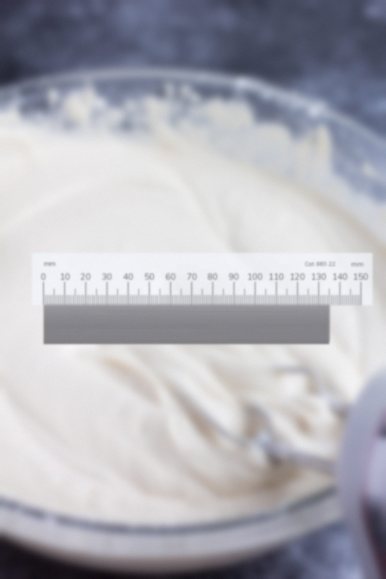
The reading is 135 mm
